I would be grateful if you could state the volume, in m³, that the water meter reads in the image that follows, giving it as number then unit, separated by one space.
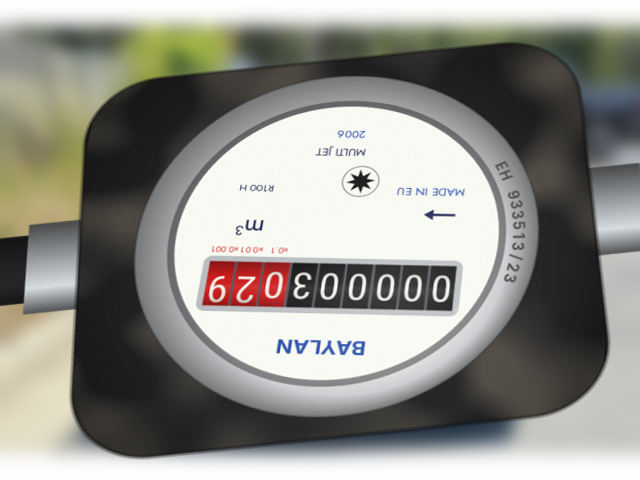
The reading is 3.029 m³
